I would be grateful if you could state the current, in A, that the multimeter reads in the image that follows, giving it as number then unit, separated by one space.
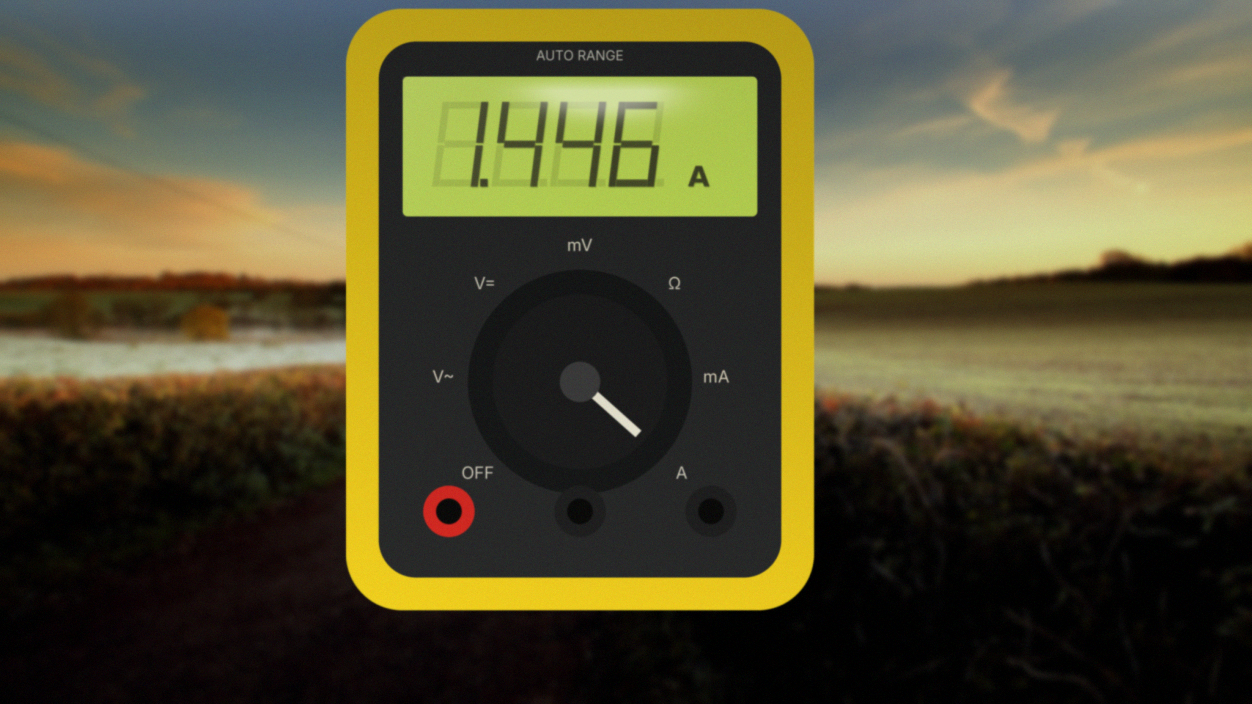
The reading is 1.446 A
